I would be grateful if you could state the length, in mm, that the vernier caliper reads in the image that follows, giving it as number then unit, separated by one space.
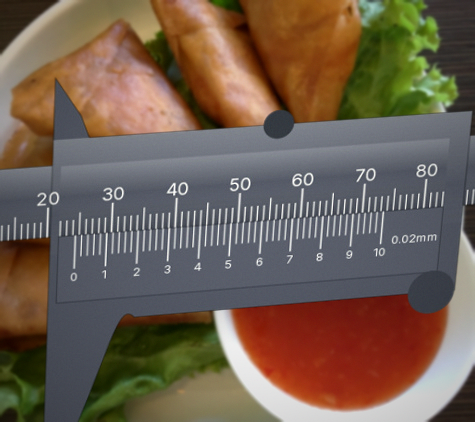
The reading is 24.4 mm
